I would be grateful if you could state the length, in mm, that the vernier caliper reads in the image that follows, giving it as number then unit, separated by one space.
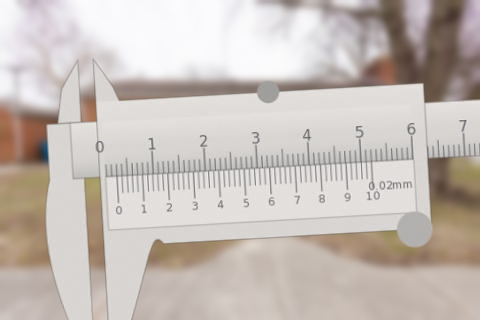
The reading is 3.0 mm
